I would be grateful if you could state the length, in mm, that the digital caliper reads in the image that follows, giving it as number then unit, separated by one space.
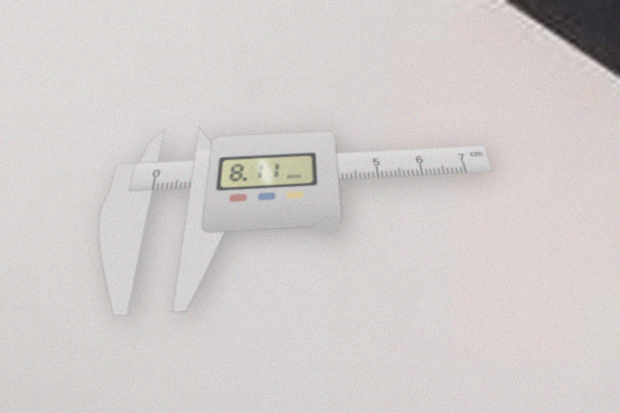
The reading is 8.11 mm
